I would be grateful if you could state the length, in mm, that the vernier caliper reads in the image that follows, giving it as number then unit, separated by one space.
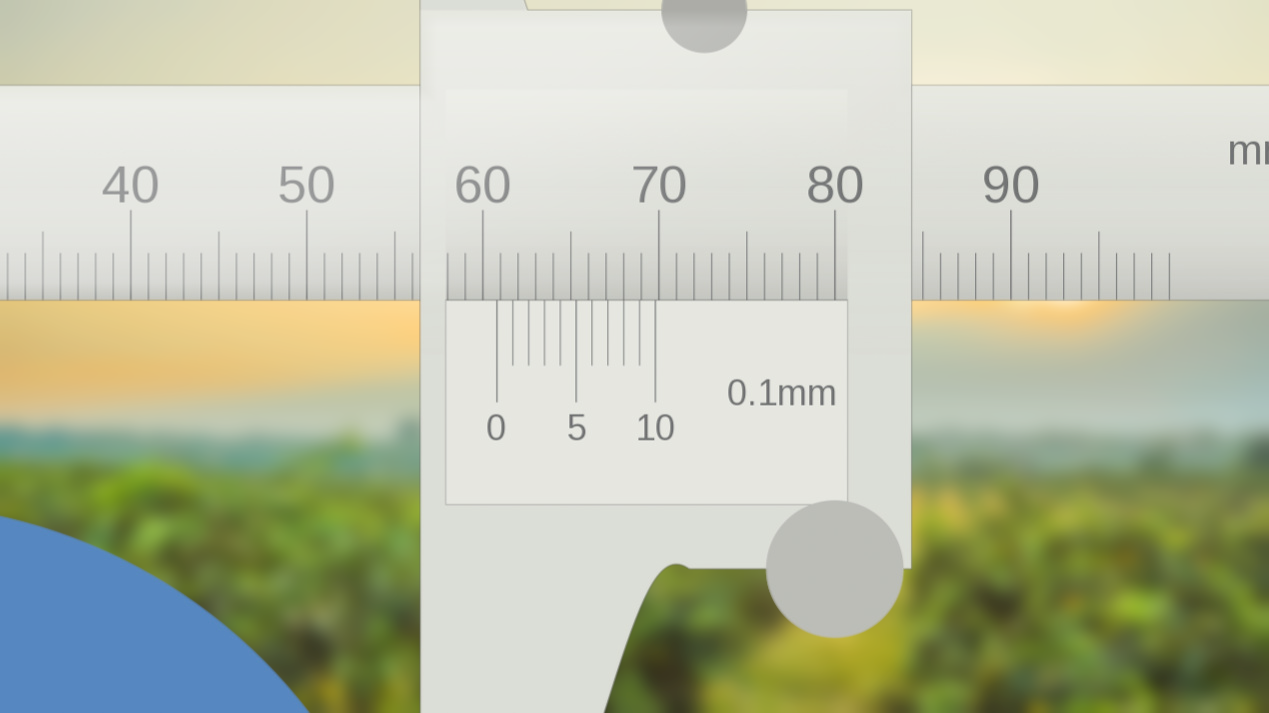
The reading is 60.8 mm
